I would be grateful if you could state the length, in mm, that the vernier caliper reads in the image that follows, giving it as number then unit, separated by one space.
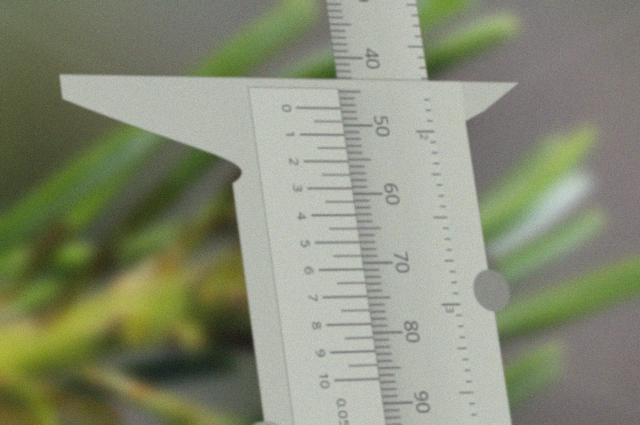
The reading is 47.5 mm
